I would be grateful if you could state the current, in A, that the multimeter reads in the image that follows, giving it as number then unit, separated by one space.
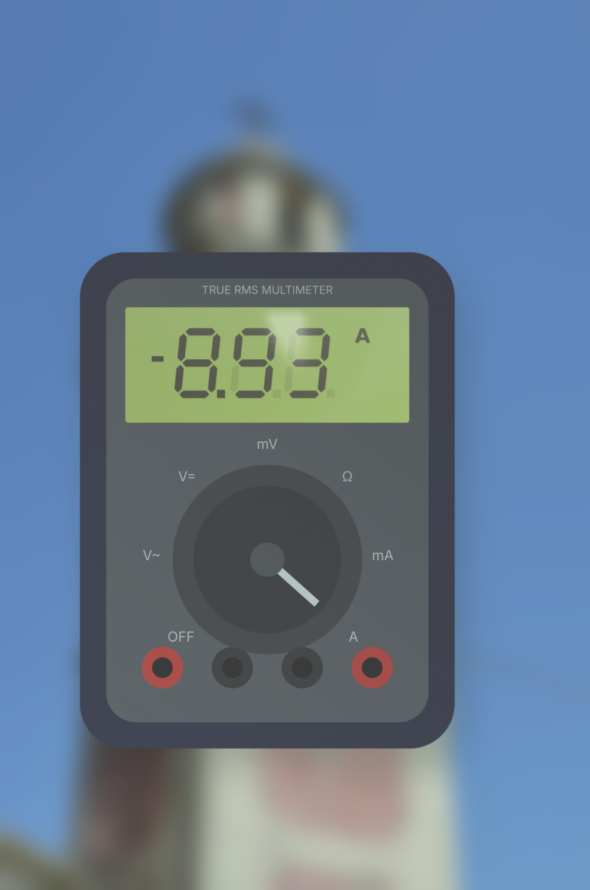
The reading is -8.93 A
